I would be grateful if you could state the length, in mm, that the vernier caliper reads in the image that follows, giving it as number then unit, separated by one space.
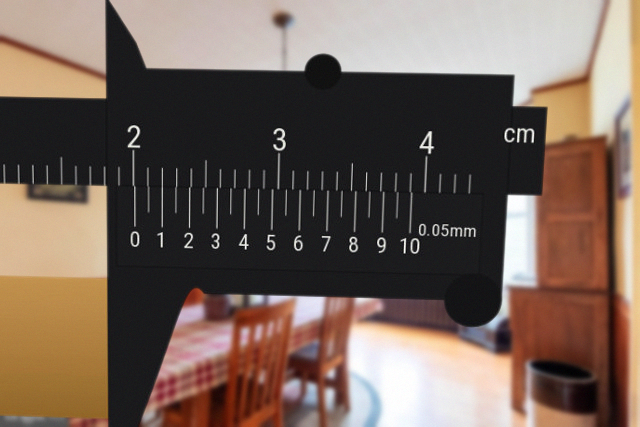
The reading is 20.1 mm
